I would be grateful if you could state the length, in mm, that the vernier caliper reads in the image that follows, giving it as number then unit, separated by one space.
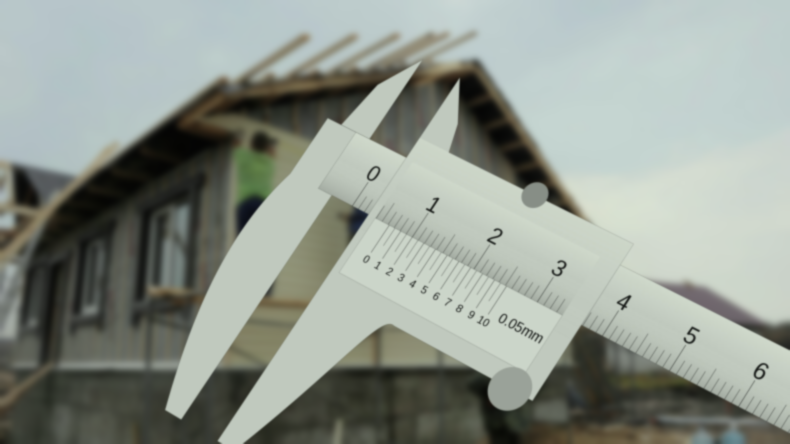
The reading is 6.2 mm
